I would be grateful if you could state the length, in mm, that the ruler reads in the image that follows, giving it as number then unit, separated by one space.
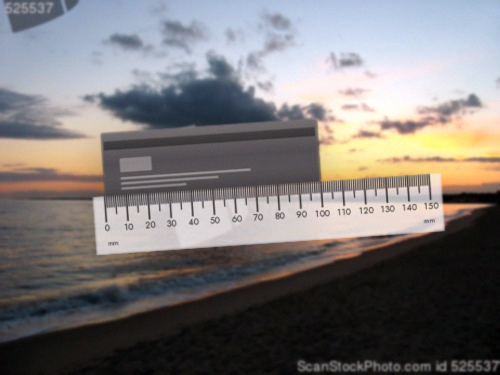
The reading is 100 mm
